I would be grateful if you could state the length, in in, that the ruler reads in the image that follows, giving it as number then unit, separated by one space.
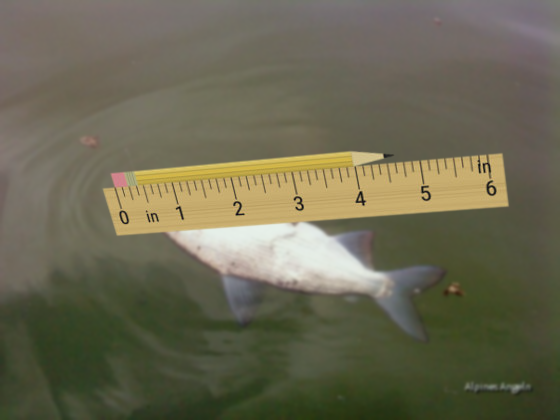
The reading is 4.625 in
